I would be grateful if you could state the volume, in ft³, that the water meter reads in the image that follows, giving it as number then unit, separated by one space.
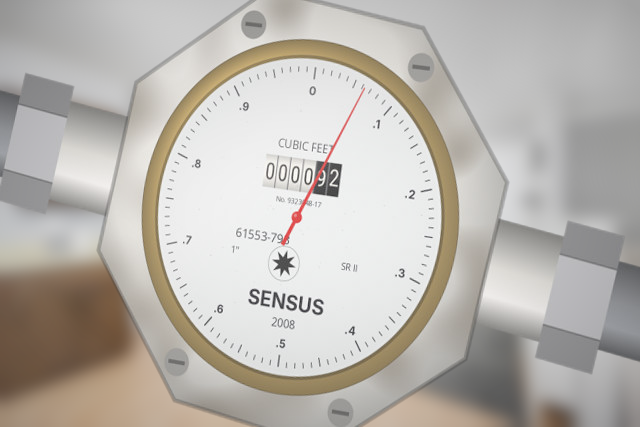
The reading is 92.06 ft³
